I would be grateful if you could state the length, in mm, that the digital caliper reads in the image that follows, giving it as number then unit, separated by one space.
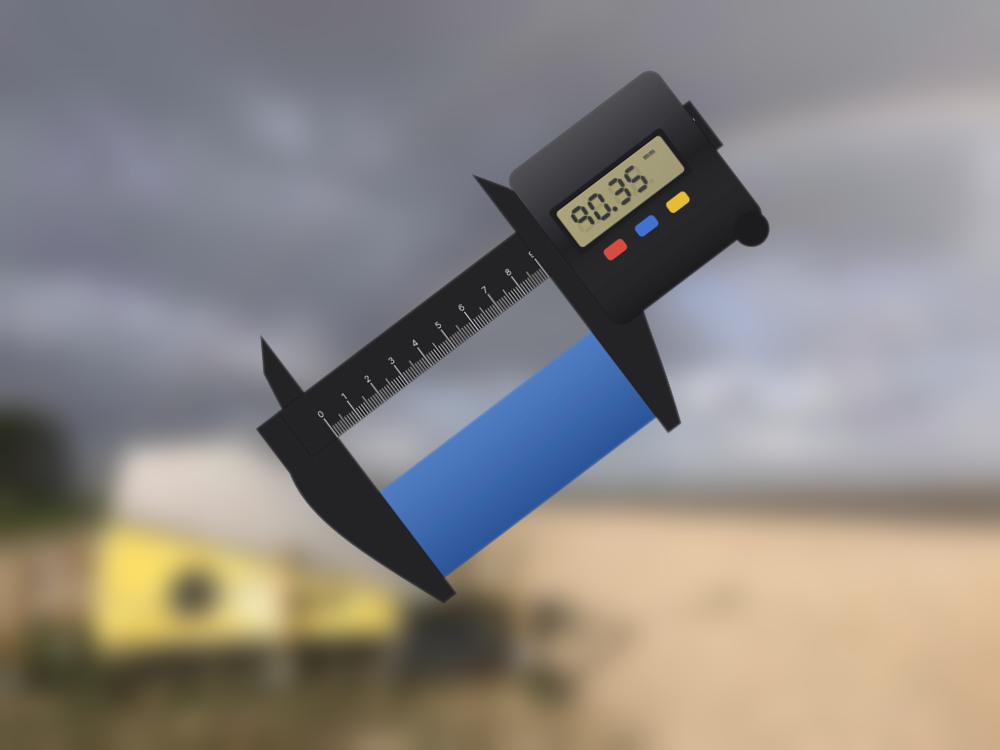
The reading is 90.35 mm
